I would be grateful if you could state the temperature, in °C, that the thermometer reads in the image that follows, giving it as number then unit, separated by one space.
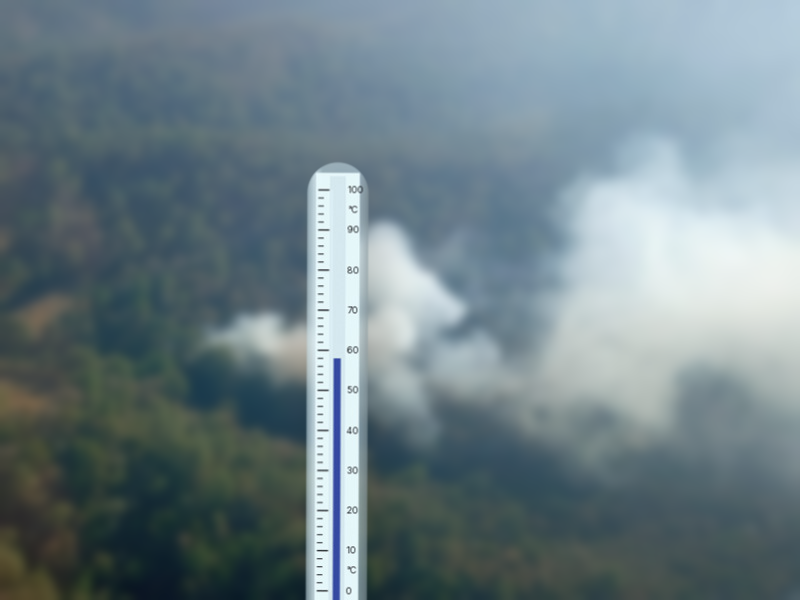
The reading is 58 °C
